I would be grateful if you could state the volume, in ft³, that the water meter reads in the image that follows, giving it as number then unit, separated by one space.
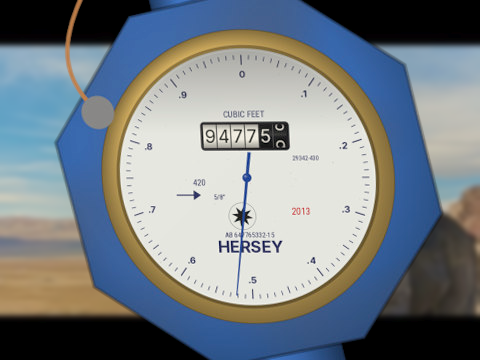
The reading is 947758.52 ft³
